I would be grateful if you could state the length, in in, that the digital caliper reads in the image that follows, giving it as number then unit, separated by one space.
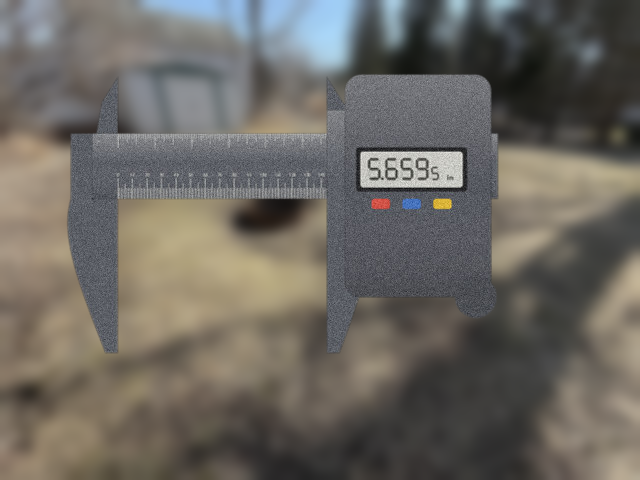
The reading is 5.6595 in
